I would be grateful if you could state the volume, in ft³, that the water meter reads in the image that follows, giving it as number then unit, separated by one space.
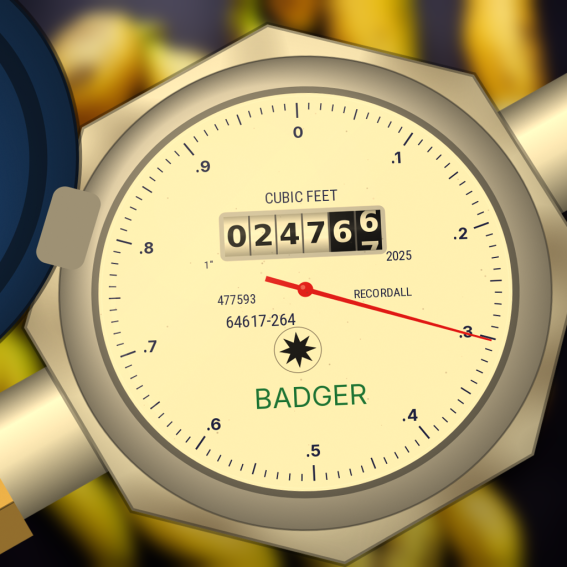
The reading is 24766.30 ft³
